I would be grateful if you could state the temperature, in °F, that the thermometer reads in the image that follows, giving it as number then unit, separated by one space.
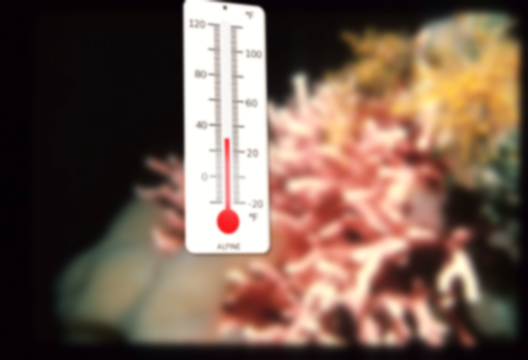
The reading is 30 °F
